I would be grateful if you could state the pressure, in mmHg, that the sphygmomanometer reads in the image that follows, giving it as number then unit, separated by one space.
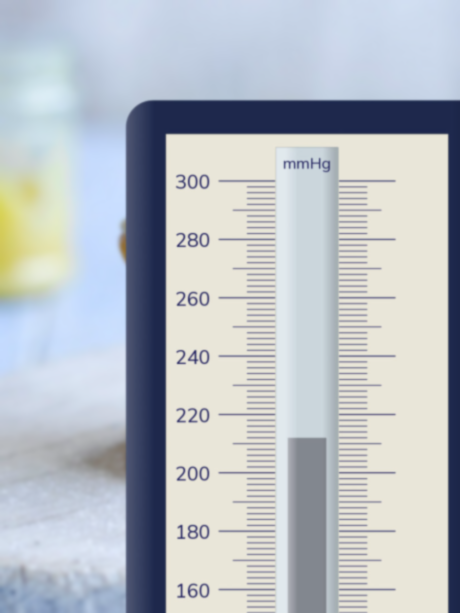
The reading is 212 mmHg
